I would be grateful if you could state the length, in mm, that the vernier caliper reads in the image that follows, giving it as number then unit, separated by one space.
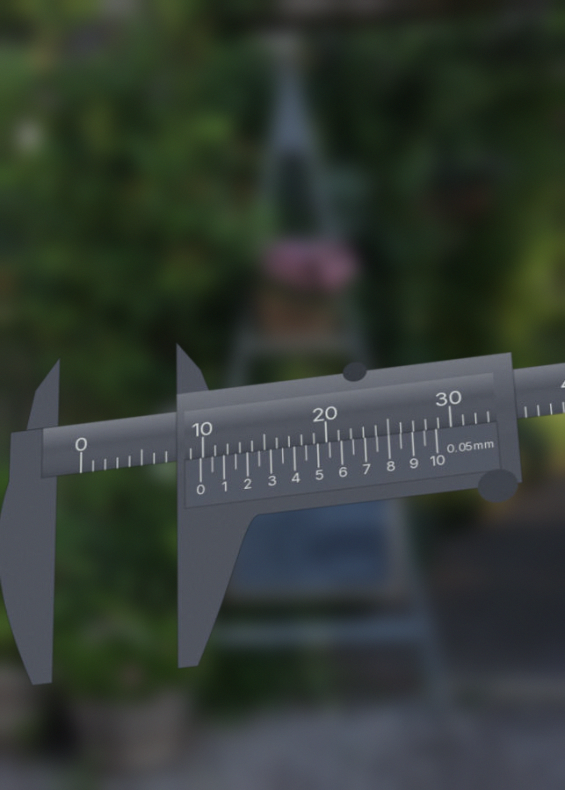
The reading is 9.8 mm
